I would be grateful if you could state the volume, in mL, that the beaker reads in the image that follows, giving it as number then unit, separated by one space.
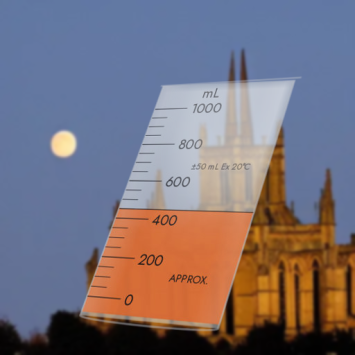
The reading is 450 mL
